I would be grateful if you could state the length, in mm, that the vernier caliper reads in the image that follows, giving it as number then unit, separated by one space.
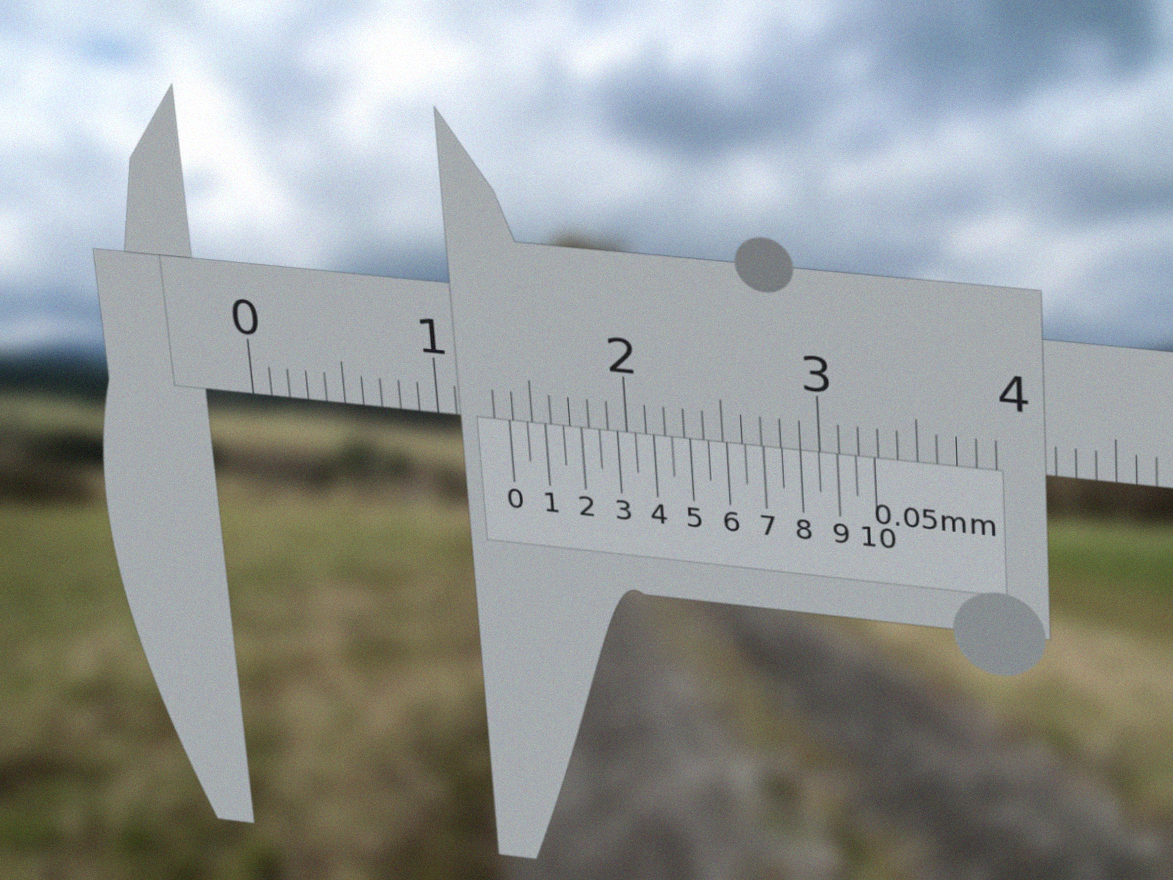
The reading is 13.8 mm
